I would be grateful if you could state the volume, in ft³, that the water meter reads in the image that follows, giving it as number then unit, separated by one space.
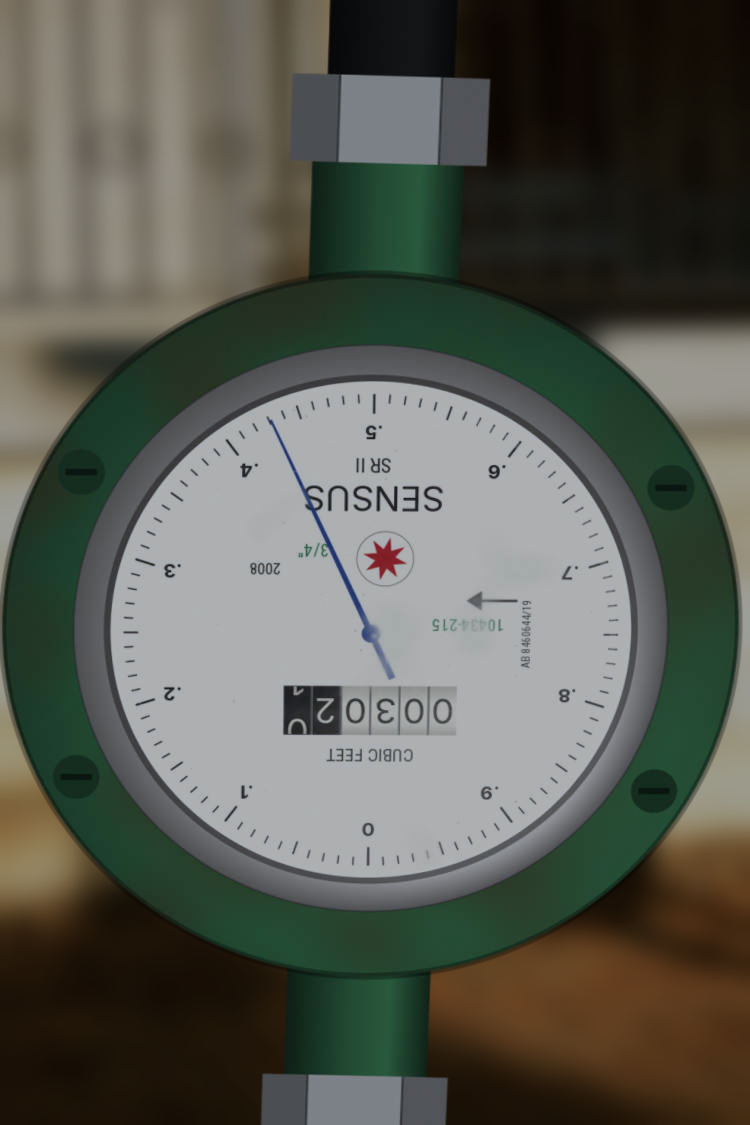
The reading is 3020.43 ft³
